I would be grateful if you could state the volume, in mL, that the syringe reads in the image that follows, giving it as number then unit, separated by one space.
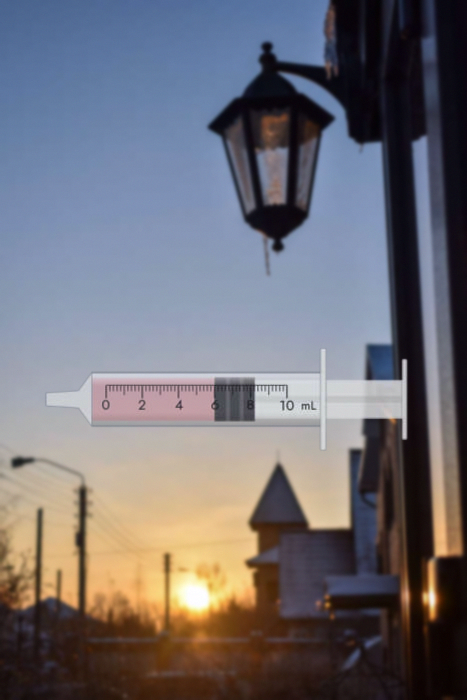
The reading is 6 mL
